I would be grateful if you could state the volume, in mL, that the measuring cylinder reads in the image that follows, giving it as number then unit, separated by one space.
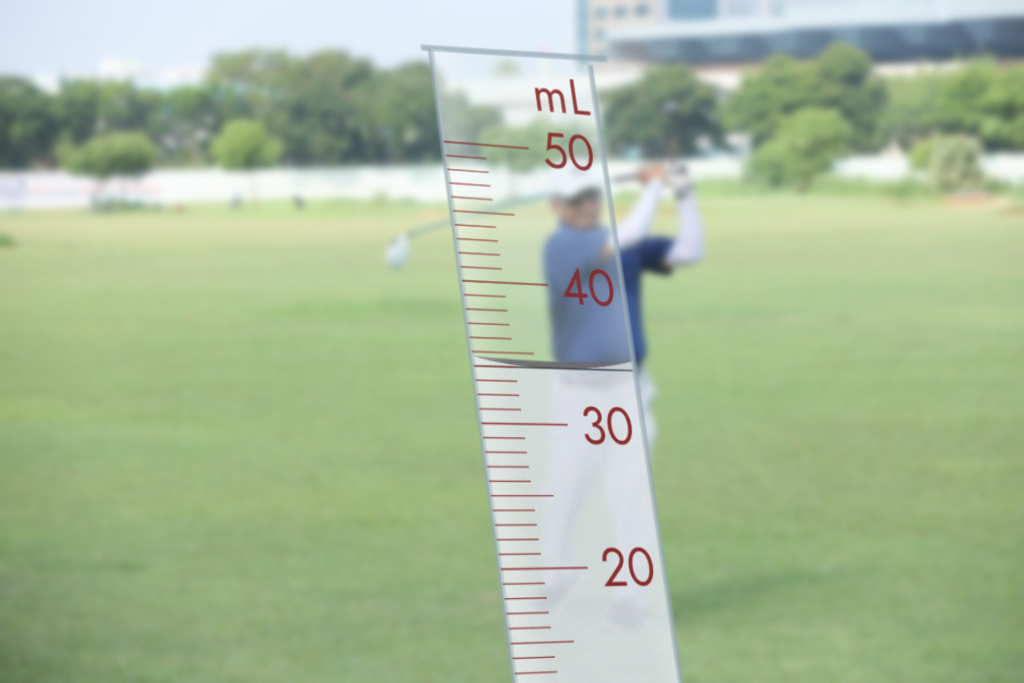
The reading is 34 mL
